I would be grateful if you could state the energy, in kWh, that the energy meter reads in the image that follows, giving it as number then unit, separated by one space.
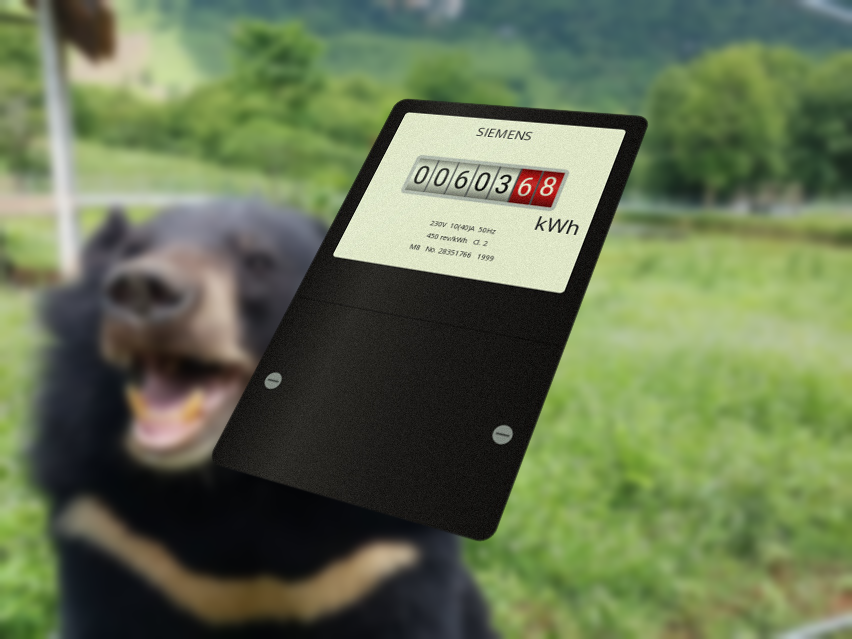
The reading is 603.68 kWh
